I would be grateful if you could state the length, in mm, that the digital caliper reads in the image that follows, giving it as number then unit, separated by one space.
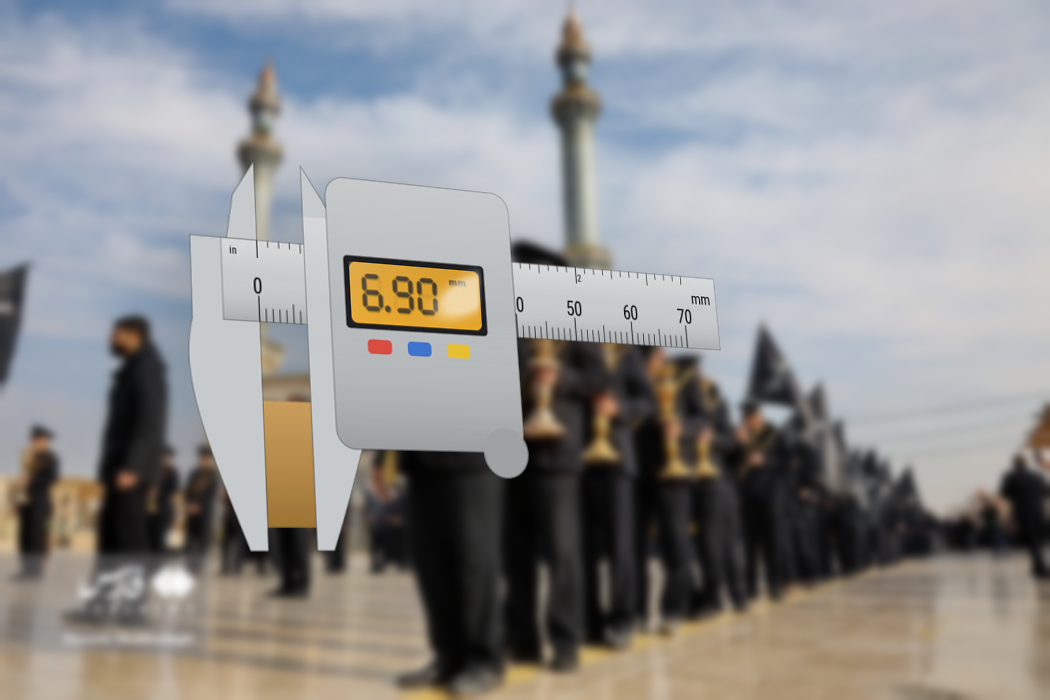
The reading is 6.90 mm
